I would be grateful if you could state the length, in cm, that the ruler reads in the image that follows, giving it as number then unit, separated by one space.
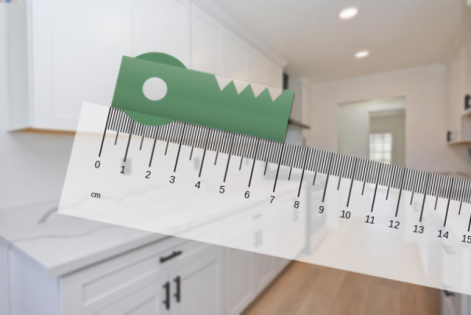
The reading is 7 cm
